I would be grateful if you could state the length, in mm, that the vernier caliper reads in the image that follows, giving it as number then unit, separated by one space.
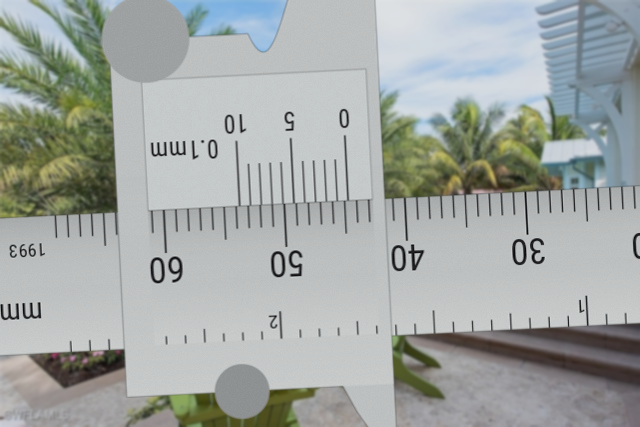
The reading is 44.7 mm
